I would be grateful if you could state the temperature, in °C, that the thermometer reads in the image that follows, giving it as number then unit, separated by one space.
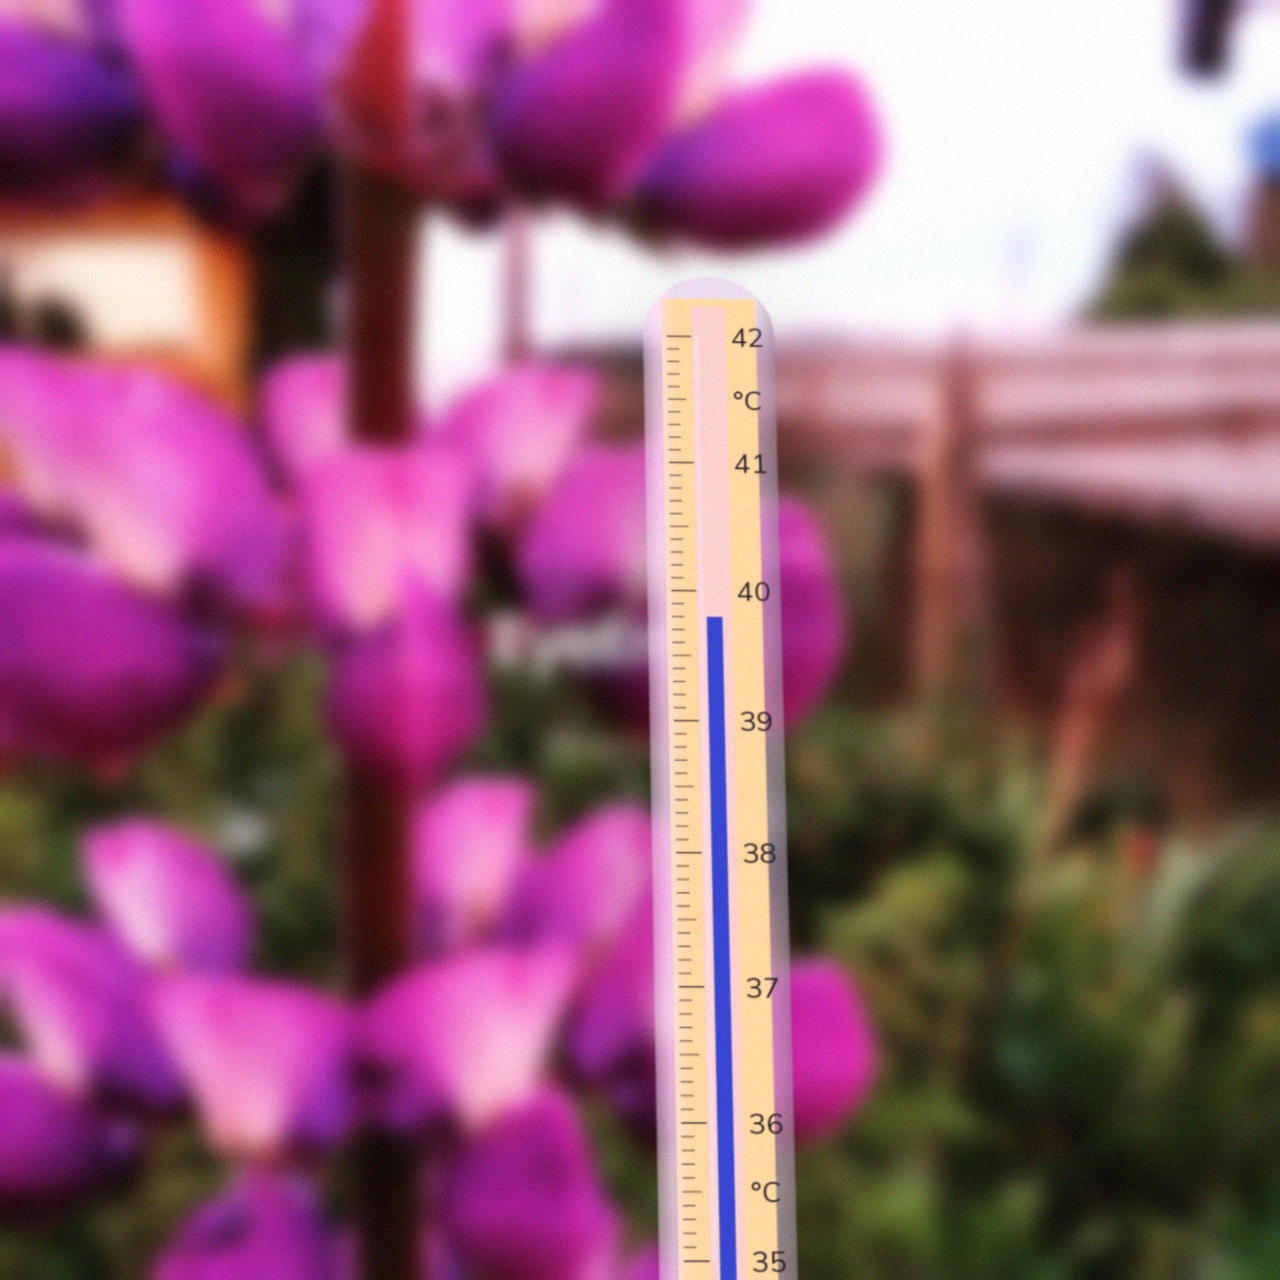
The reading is 39.8 °C
